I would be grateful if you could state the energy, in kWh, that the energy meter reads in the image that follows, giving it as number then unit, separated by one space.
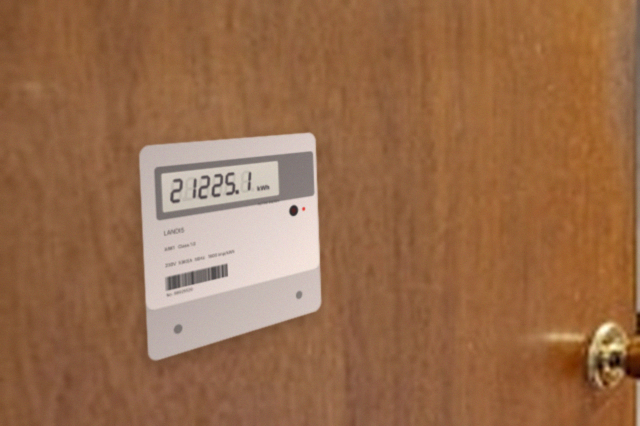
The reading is 21225.1 kWh
